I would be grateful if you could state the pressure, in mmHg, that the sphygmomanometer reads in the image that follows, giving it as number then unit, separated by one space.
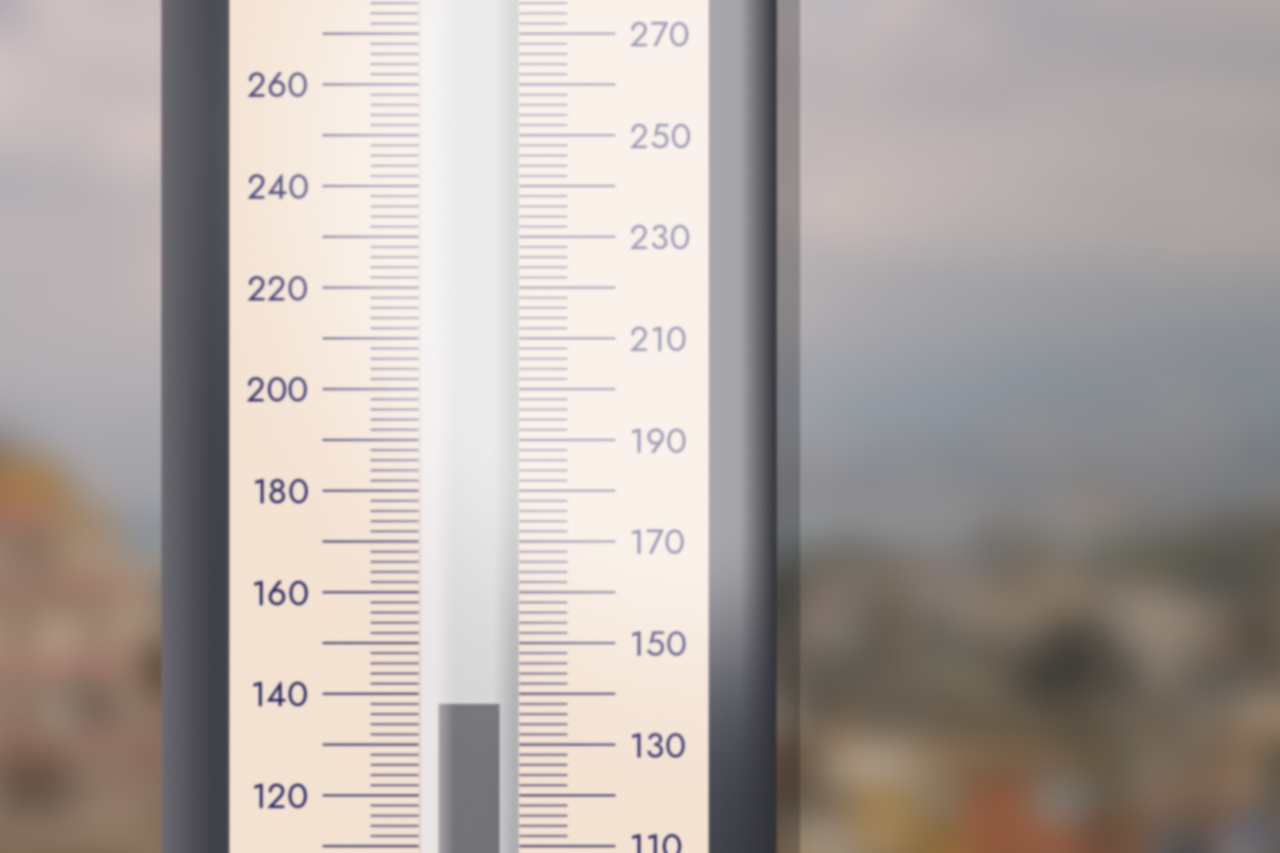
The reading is 138 mmHg
